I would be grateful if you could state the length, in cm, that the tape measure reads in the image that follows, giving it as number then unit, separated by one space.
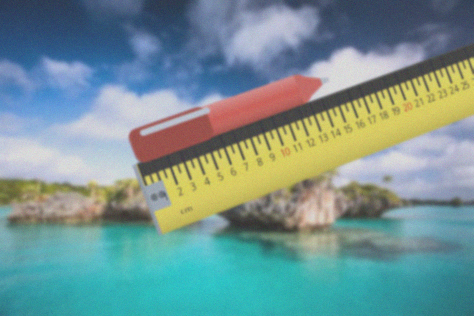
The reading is 15 cm
